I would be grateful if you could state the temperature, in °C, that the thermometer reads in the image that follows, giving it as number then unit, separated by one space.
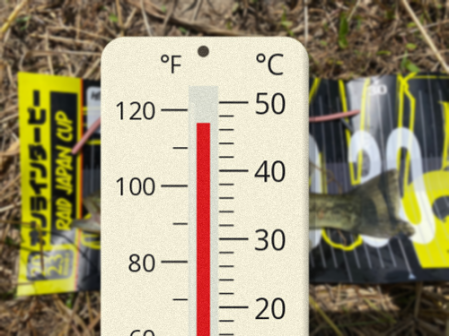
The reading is 47 °C
